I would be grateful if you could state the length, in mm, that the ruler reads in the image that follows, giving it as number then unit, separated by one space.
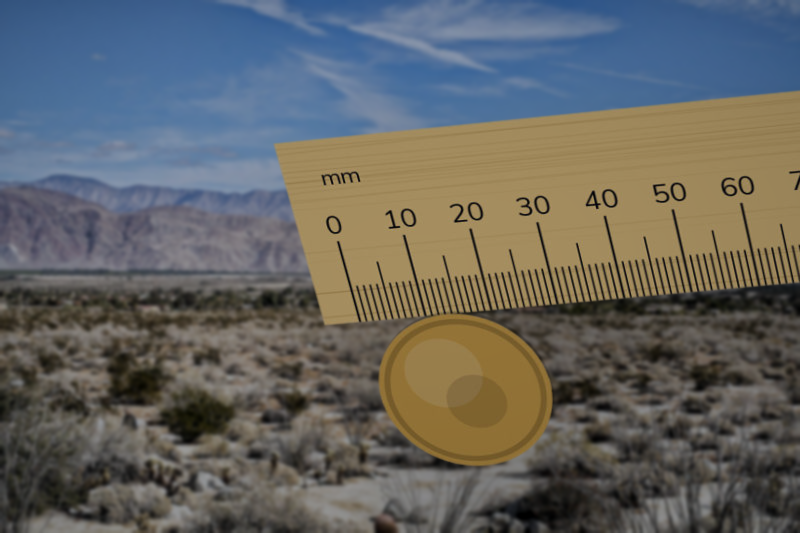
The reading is 26 mm
